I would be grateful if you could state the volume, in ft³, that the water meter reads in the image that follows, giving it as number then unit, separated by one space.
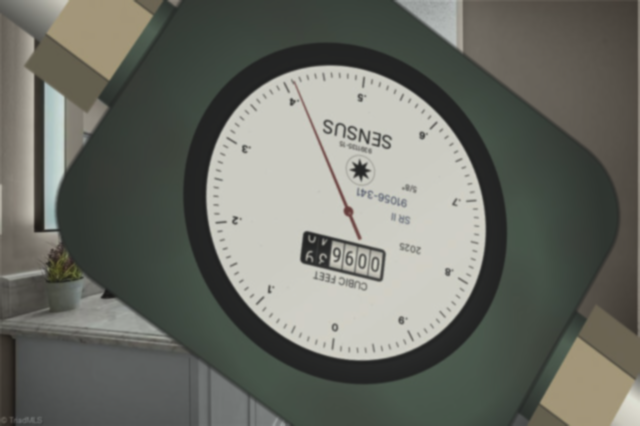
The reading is 9639.41 ft³
